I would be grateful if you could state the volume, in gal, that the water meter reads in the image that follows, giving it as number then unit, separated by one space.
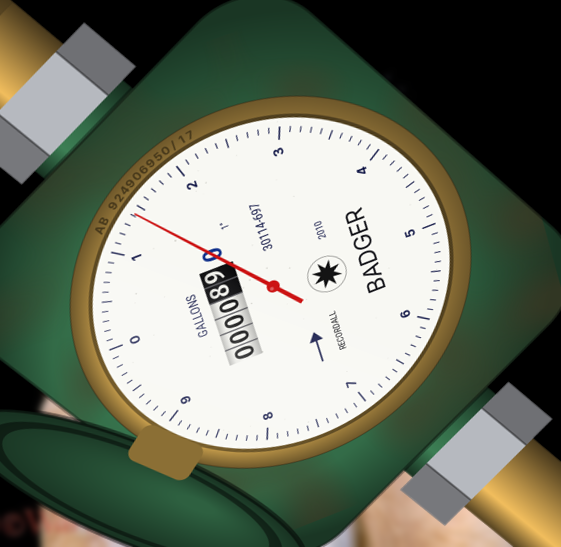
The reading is 891.4 gal
